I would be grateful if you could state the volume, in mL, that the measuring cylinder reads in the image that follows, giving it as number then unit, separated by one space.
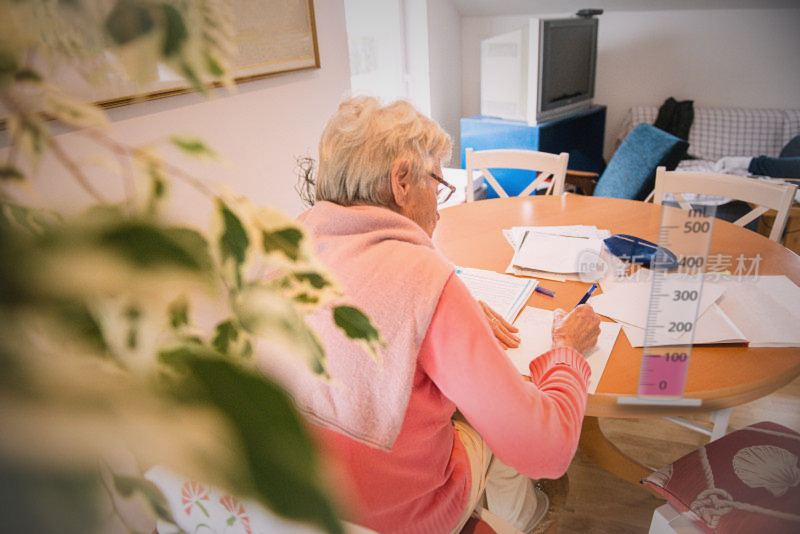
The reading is 100 mL
